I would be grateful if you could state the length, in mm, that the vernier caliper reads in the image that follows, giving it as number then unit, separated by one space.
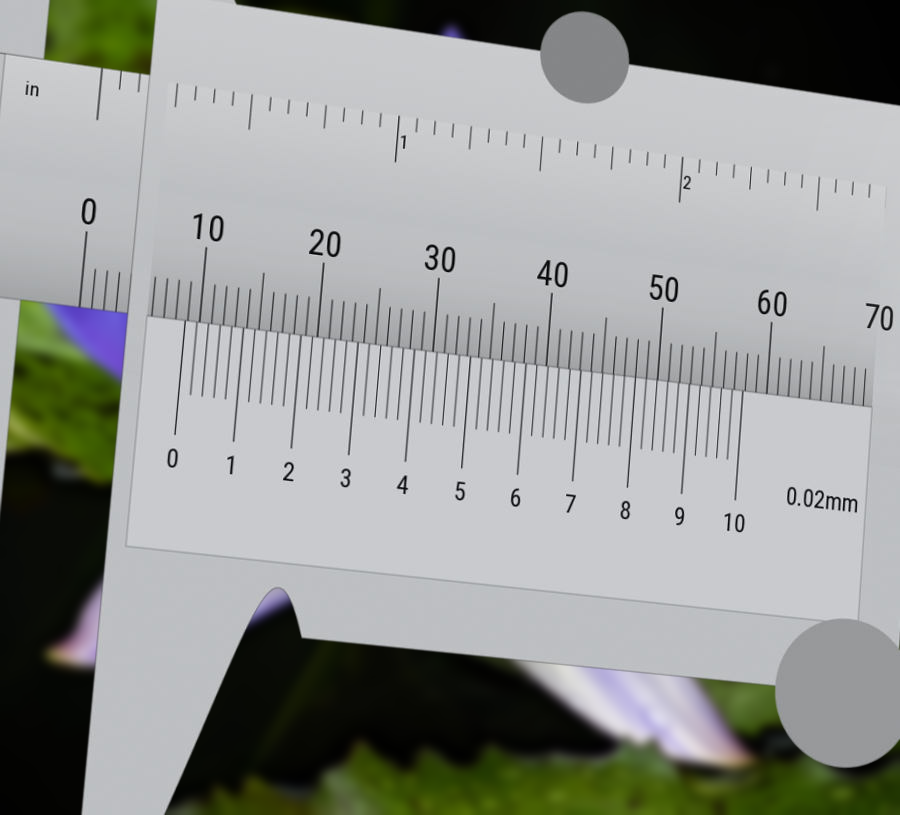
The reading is 8.8 mm
